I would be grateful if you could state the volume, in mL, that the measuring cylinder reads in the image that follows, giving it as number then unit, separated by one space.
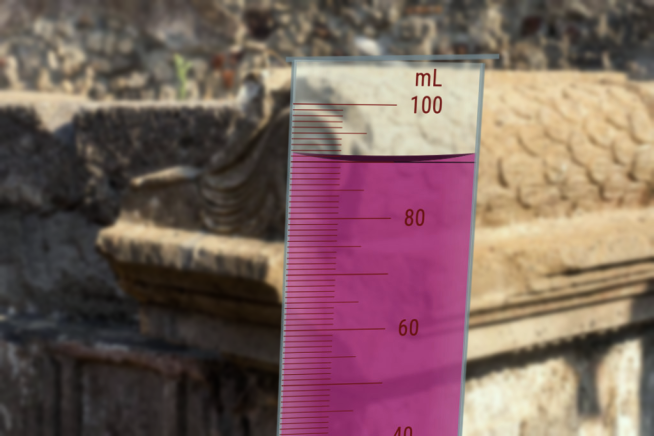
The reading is 90 mL
